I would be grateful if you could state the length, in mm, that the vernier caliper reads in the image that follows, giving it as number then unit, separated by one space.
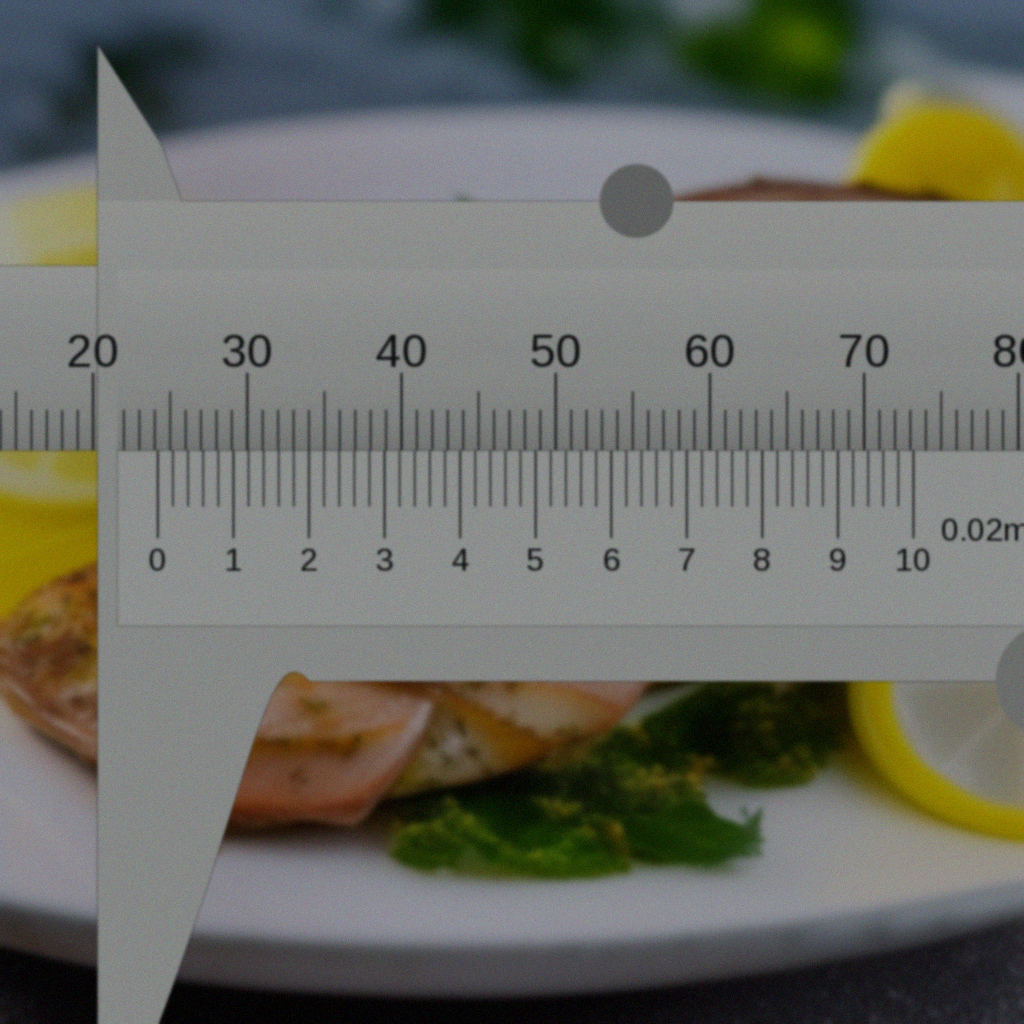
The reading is 24.2 mm
